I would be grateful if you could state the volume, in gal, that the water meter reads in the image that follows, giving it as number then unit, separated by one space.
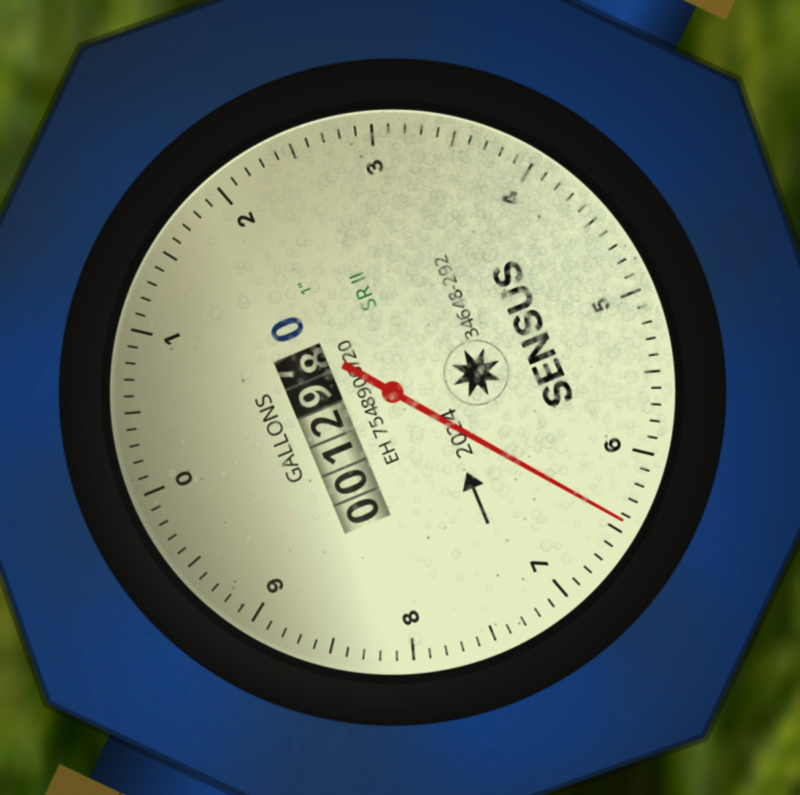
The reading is 12976.4 gal
